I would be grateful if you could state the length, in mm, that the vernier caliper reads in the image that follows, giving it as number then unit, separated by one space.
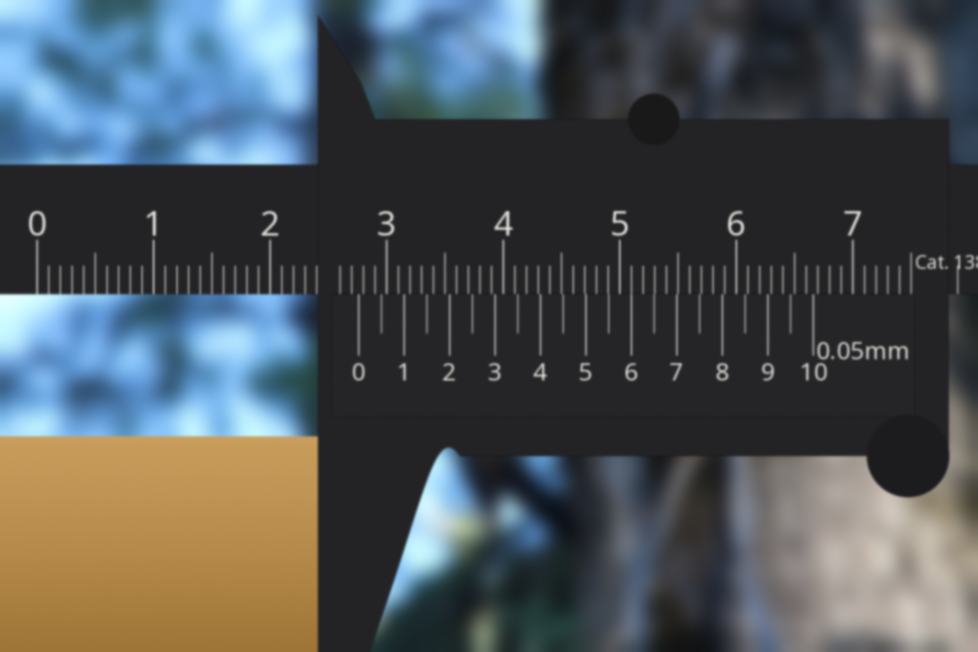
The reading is 27.6 mm
